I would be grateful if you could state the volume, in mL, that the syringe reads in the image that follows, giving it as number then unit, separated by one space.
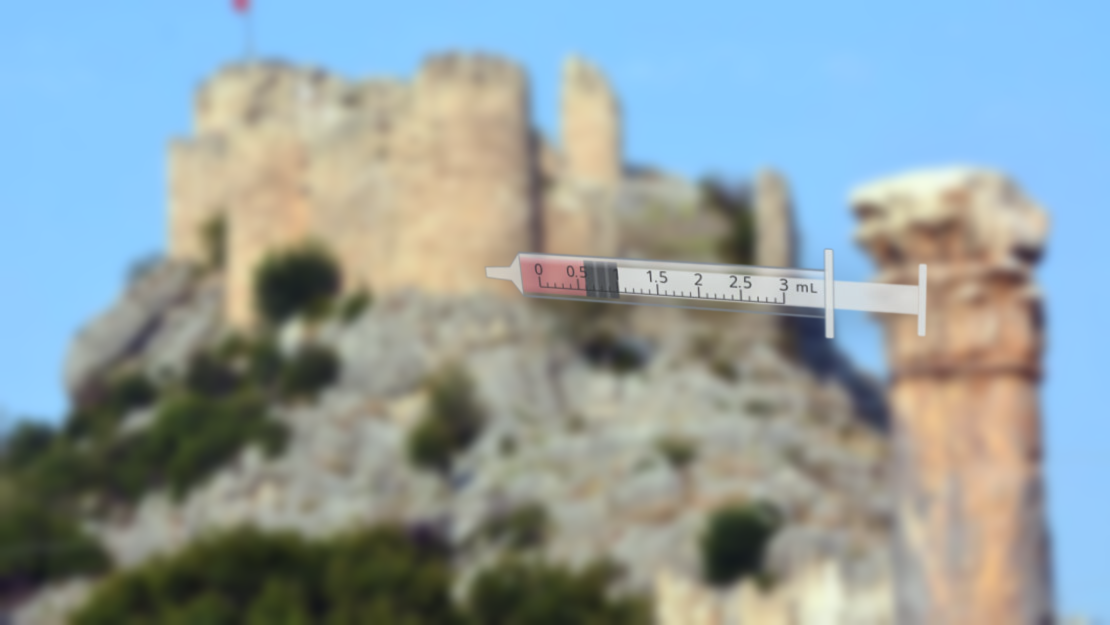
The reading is 0.6 mL
